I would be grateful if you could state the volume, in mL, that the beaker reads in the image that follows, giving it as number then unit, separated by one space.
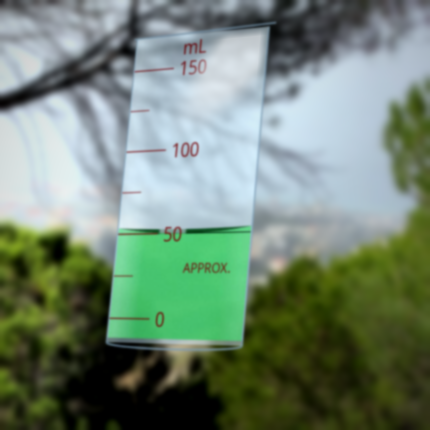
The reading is 50 mL
